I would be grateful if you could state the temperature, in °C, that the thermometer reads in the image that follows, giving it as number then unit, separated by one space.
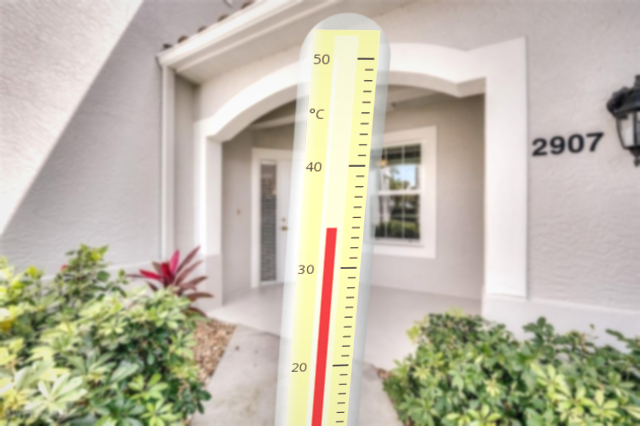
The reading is 34 °C
